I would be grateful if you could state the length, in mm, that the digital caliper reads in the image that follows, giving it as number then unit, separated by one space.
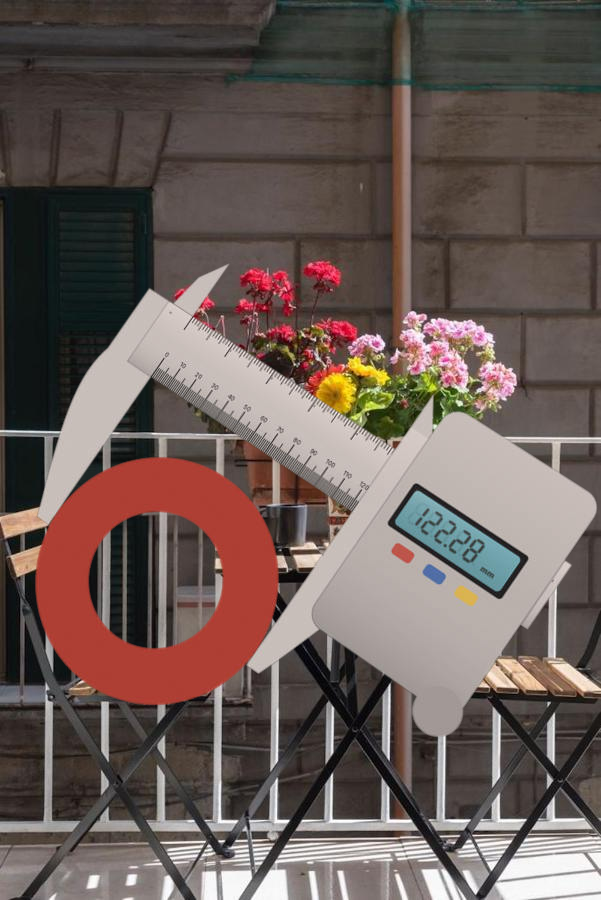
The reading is 122.28 mm
